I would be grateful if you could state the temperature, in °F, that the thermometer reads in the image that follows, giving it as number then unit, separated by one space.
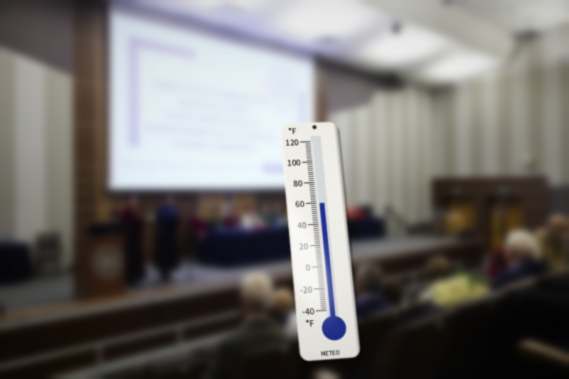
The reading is 60 °F
